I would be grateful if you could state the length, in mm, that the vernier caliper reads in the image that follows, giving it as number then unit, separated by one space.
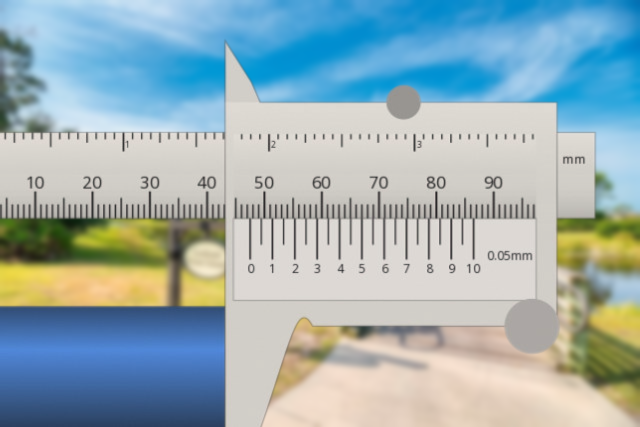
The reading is 47.5 mm
